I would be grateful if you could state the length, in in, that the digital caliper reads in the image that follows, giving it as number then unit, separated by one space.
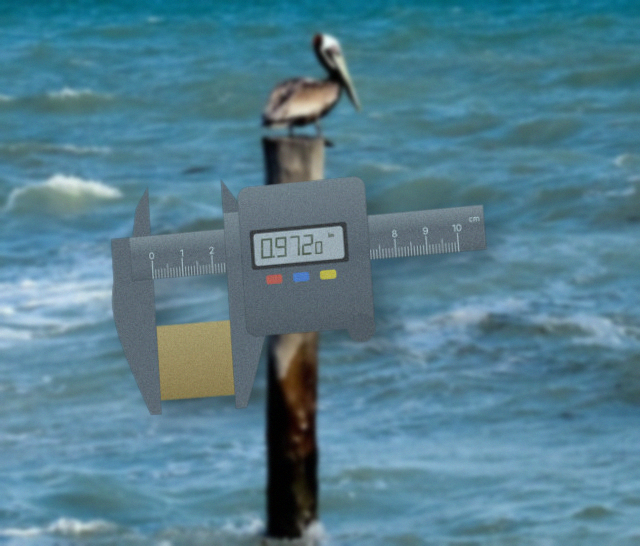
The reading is 0.9720 in
